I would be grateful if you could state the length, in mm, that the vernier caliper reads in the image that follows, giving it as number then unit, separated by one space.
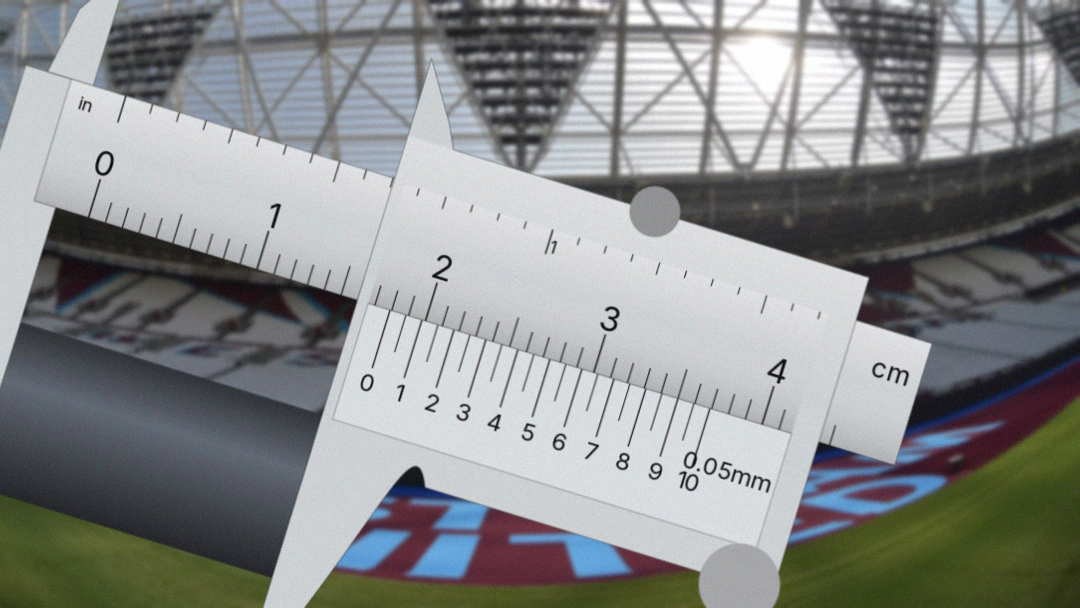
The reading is 17.9 mm
